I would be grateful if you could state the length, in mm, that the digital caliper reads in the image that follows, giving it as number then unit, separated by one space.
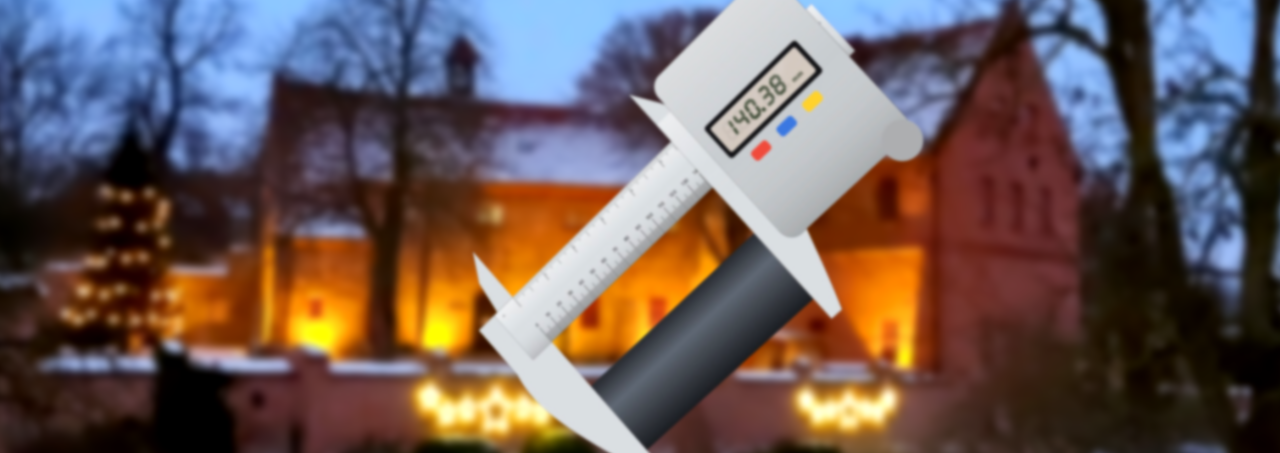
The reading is 140.38 mm
